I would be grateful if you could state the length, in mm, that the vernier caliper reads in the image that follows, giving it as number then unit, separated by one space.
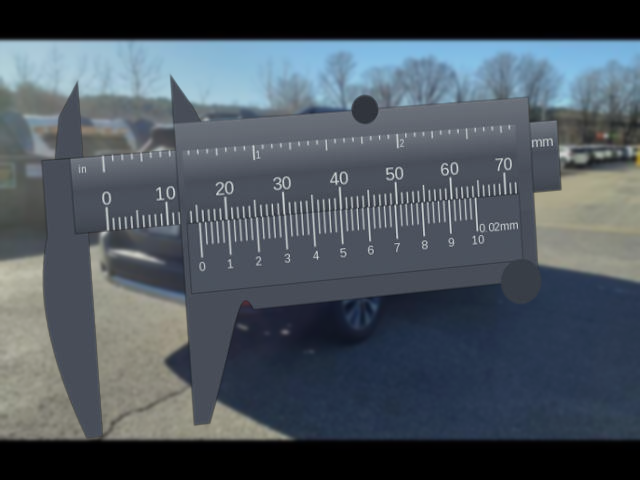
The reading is 15.4 mm
